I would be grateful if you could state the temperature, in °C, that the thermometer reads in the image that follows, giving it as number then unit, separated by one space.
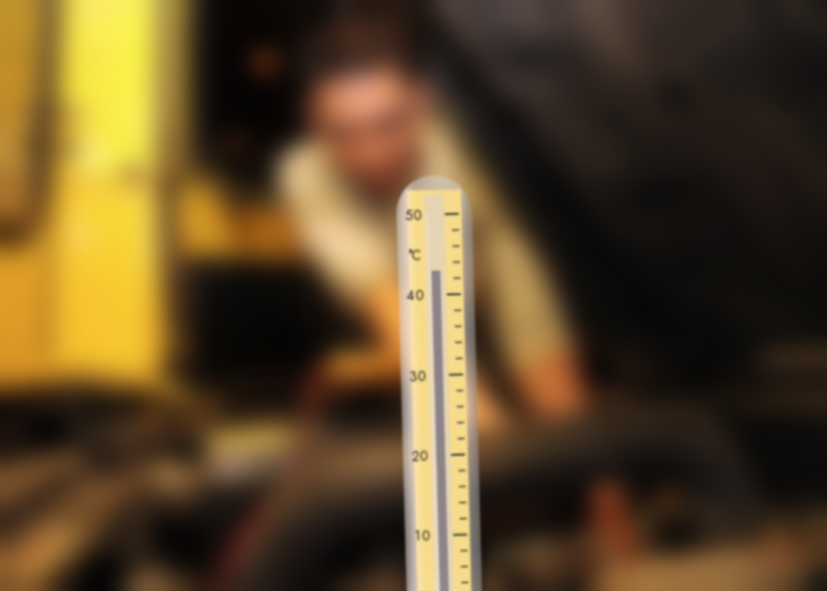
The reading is 43 °C
